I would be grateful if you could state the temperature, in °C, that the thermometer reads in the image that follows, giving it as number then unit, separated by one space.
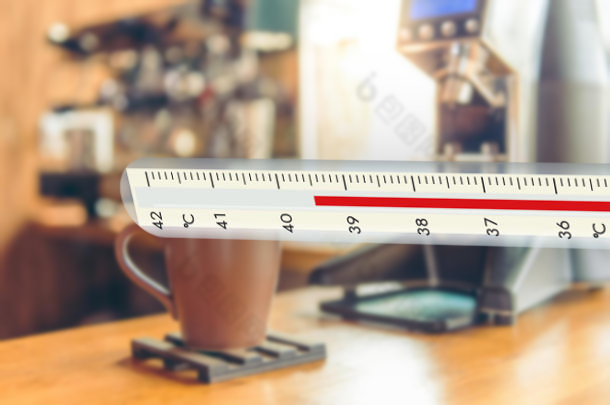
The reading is 39.5 °C
